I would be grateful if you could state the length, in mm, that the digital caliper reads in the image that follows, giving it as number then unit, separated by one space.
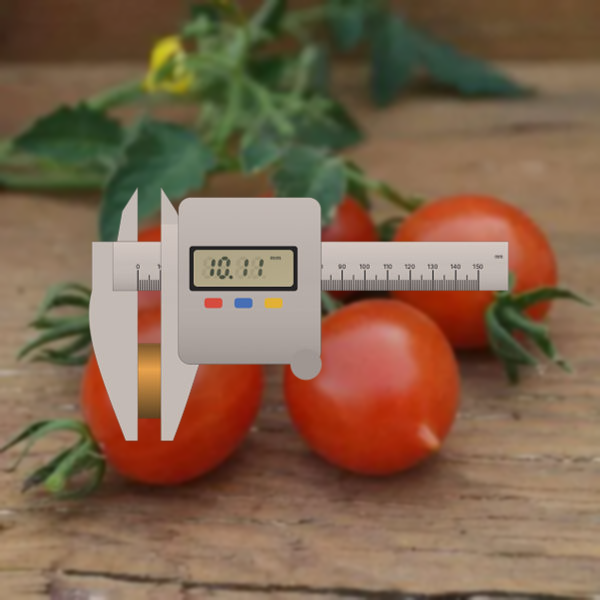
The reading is 10.11 mm
